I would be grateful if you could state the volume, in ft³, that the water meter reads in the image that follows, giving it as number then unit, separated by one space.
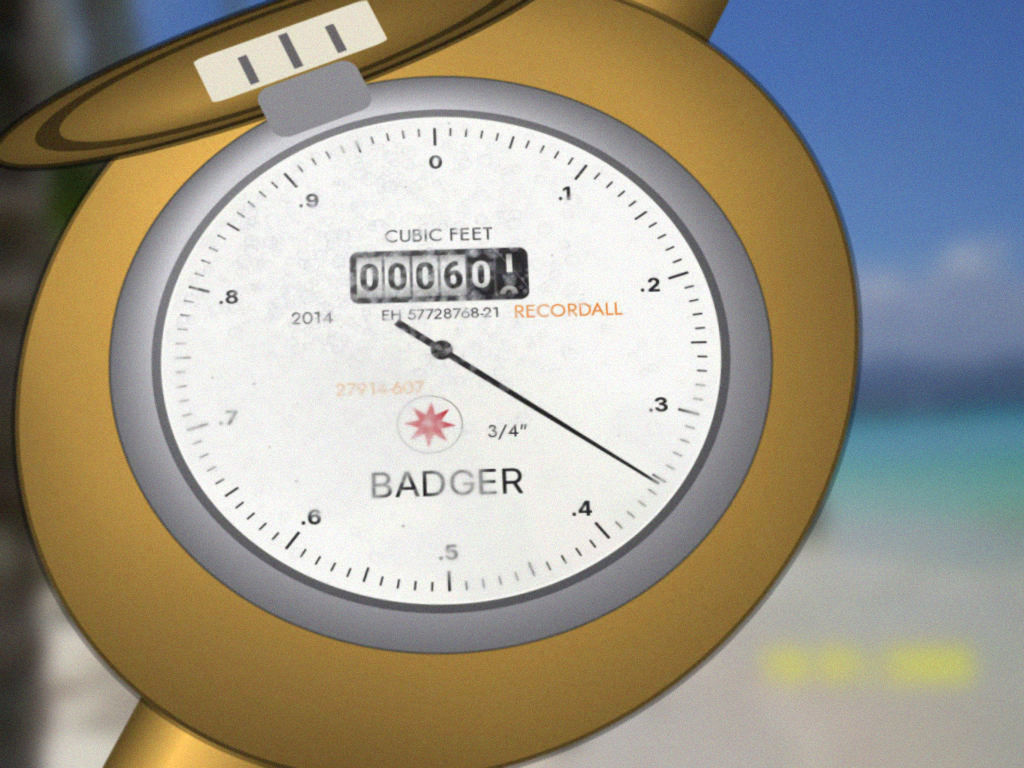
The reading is 601.35 ft³
